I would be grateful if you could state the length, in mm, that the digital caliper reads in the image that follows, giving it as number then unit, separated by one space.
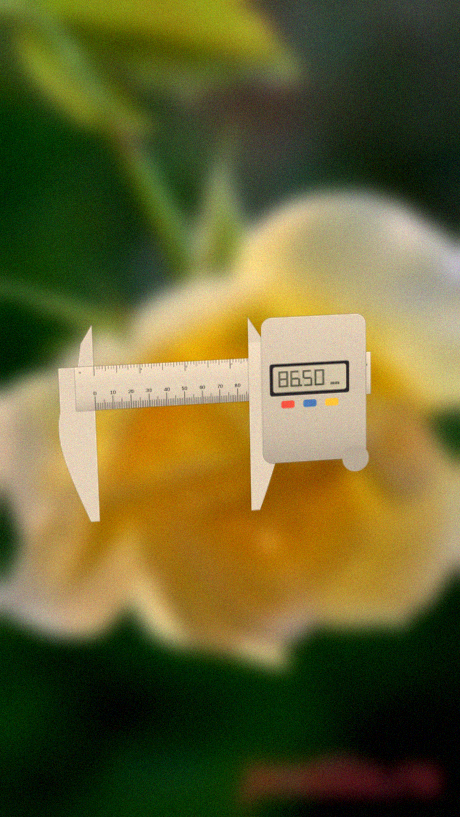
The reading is 86.50 mm
